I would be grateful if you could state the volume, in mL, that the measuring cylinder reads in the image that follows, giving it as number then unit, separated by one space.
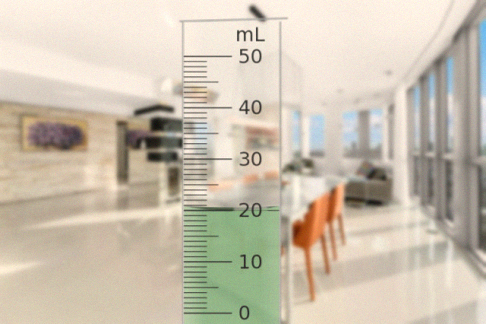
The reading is 20 mL
